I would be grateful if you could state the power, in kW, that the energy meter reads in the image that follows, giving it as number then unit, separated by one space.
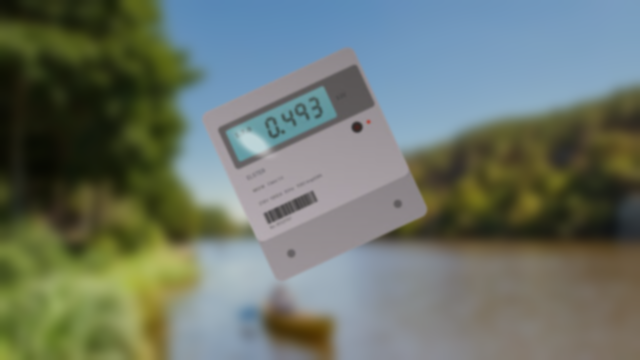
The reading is 0.493 kW
